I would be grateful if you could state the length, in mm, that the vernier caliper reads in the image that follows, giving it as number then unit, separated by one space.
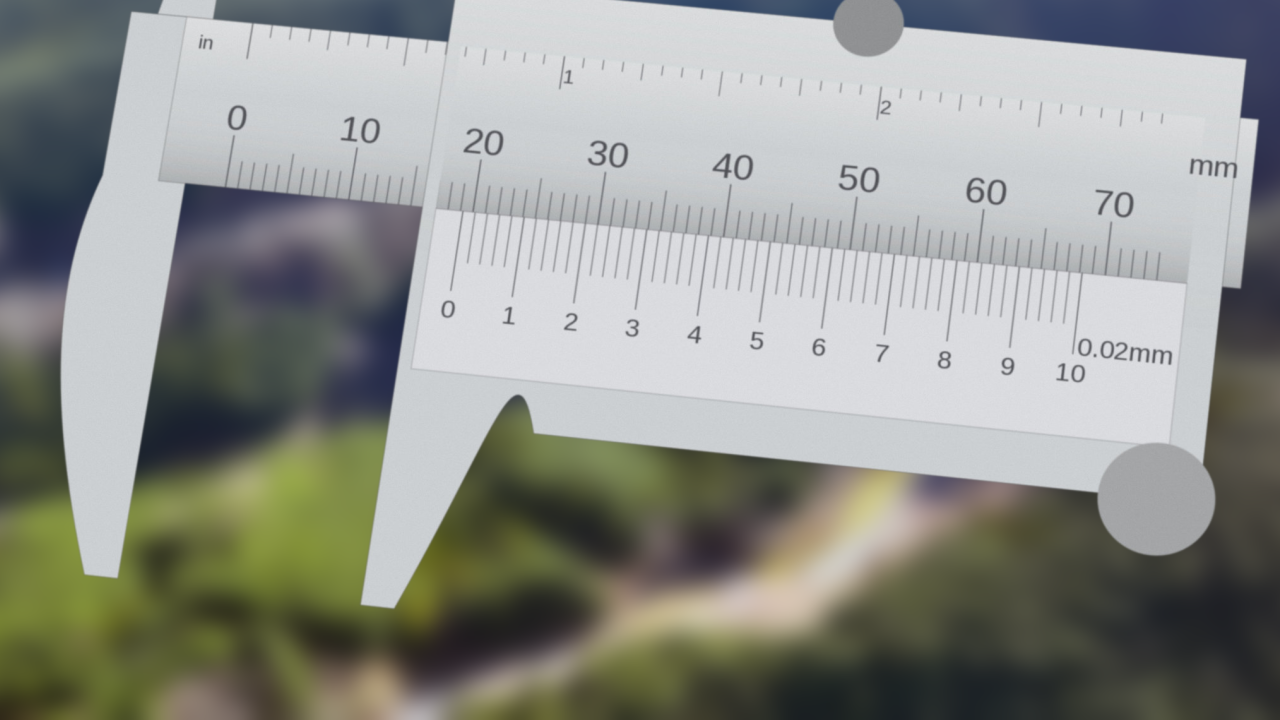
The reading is 19.2 mm
